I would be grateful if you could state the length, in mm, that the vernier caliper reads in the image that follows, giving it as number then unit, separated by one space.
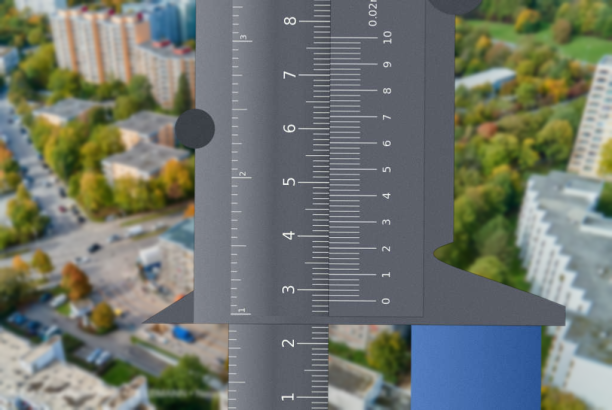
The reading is 28.0 mm
